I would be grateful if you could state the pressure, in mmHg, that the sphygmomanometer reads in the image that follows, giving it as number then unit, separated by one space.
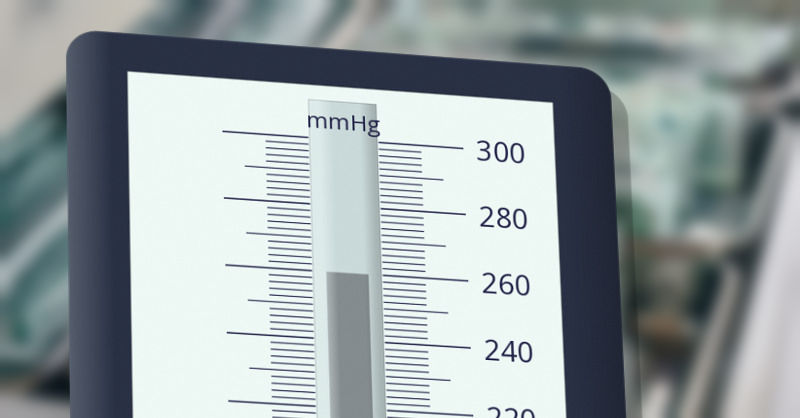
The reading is 260 mmHg
